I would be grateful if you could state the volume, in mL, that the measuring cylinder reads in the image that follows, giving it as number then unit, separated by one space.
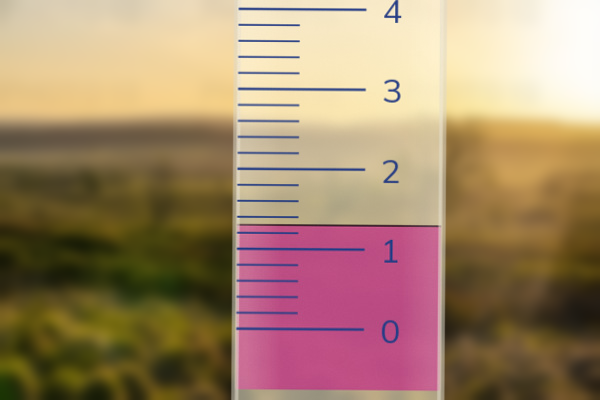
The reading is 1.3 mL
